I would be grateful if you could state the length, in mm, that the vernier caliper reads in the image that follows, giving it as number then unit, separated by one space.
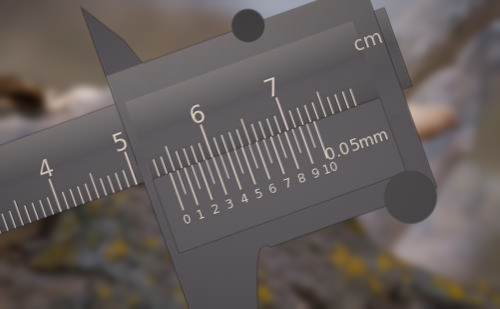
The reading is 54.4 mm
